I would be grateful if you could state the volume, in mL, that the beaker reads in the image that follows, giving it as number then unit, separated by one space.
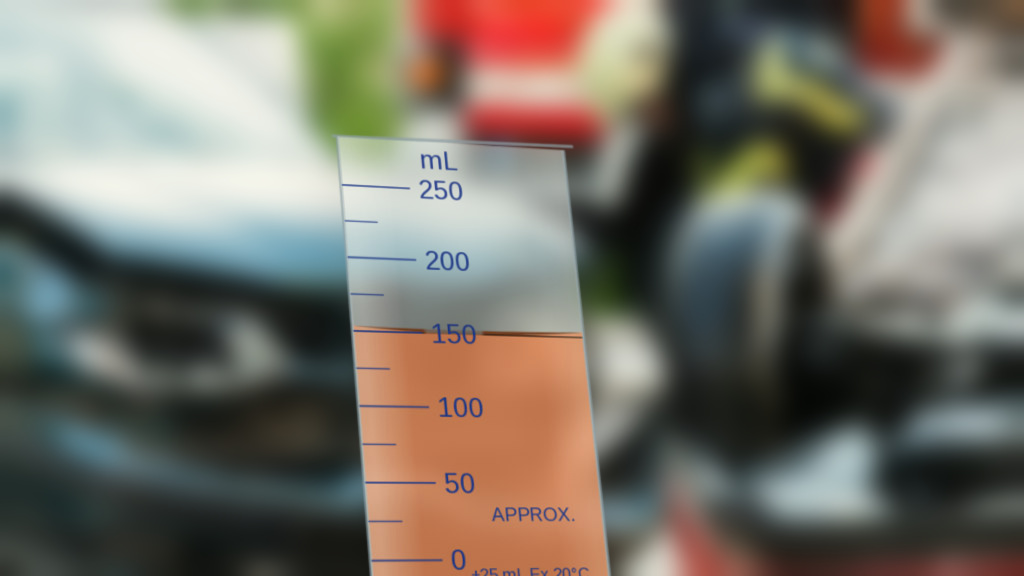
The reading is 150 mL
